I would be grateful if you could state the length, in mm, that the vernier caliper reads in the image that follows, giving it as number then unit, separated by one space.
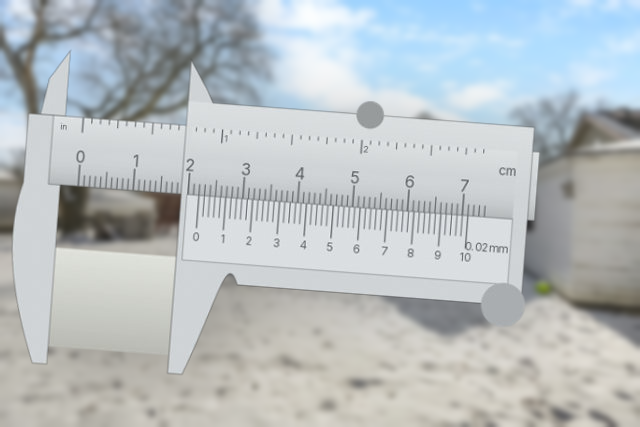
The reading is 22.0 mm
